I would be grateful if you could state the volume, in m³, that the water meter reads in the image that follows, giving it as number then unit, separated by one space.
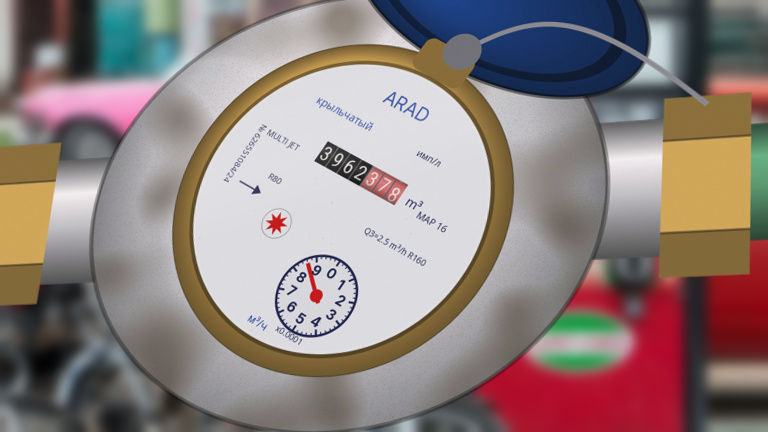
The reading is 3962.3778 m³
